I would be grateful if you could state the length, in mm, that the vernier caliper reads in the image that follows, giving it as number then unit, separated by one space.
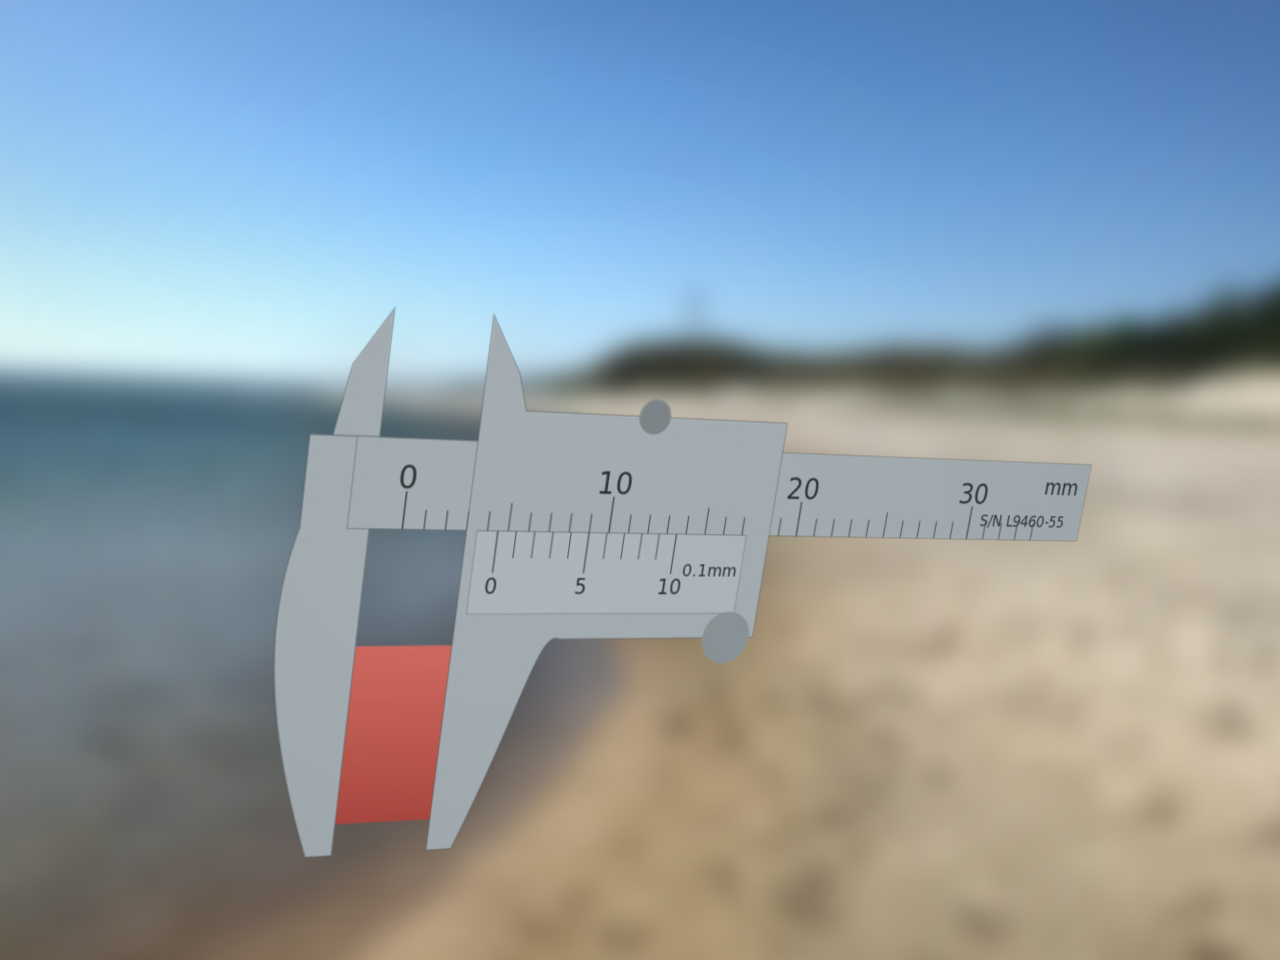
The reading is 4.5 mm
